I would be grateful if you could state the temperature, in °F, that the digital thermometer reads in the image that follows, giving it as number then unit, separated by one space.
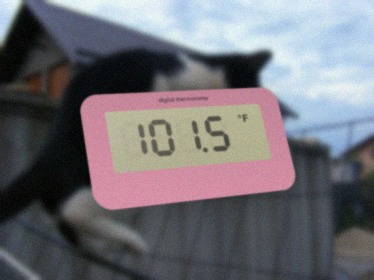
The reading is 101.5 °F
